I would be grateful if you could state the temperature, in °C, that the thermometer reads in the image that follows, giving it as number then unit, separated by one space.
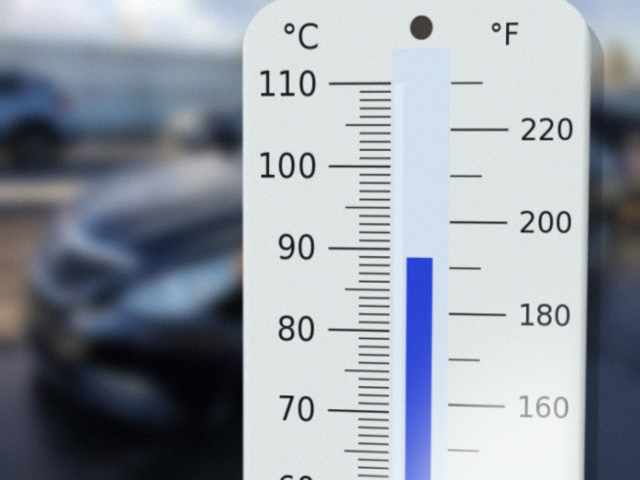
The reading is 89 °C
